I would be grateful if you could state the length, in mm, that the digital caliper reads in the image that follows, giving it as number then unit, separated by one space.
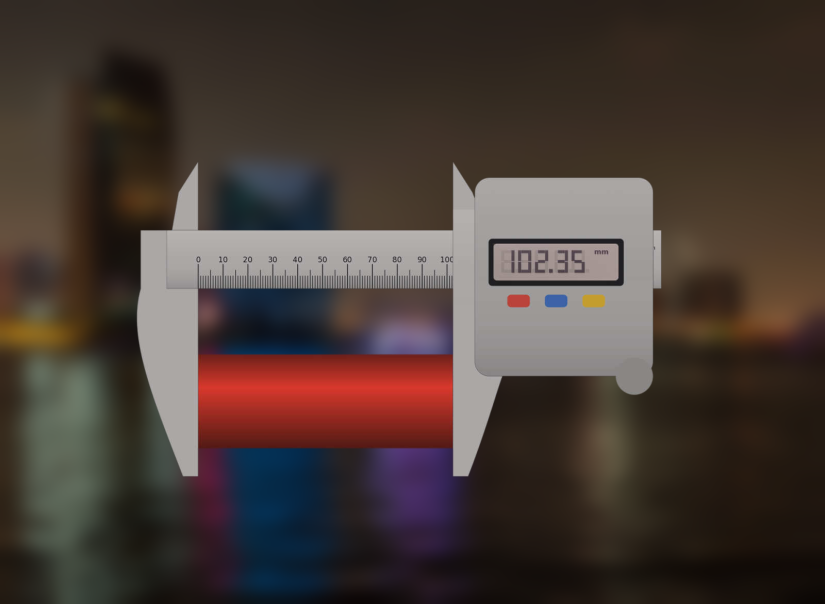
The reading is 102.35 mm
